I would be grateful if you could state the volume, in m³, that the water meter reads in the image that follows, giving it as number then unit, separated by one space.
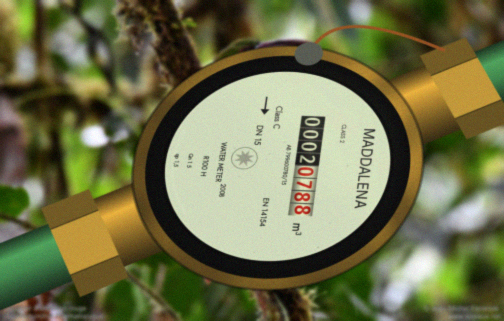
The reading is 2.0788 m³
